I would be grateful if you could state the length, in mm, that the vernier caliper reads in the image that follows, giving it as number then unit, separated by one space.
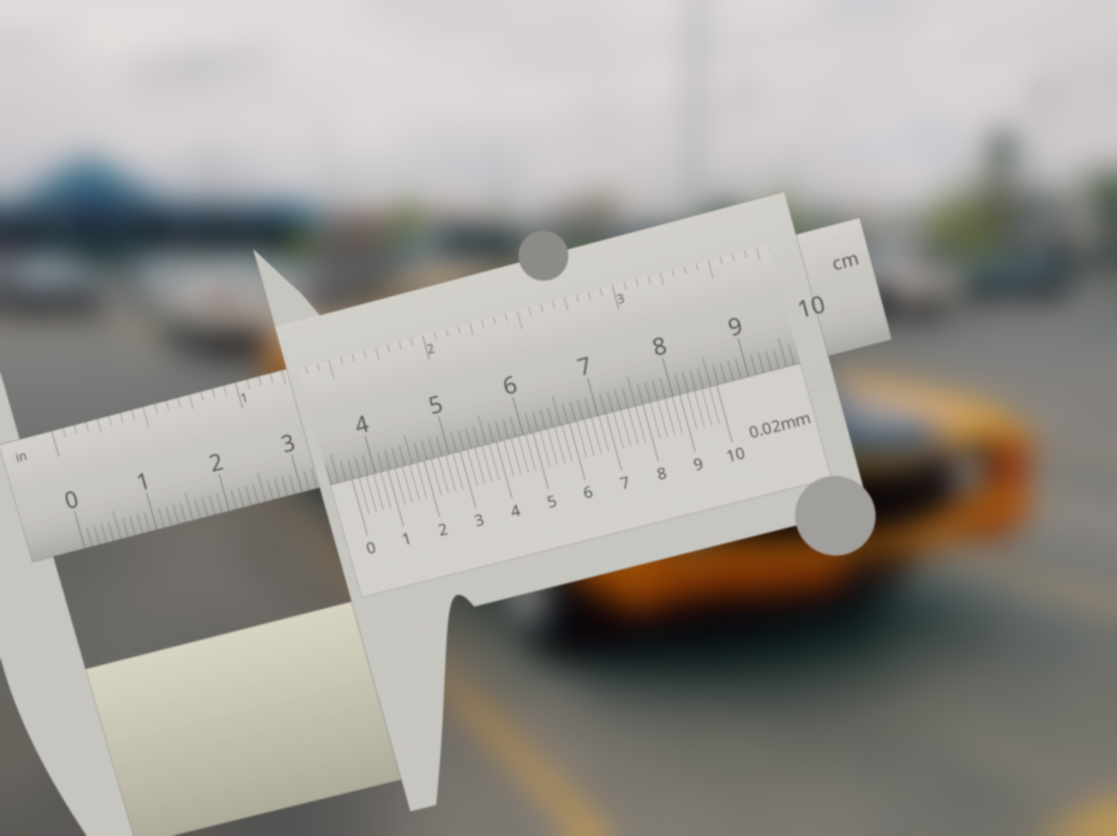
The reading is 36.8 mm
